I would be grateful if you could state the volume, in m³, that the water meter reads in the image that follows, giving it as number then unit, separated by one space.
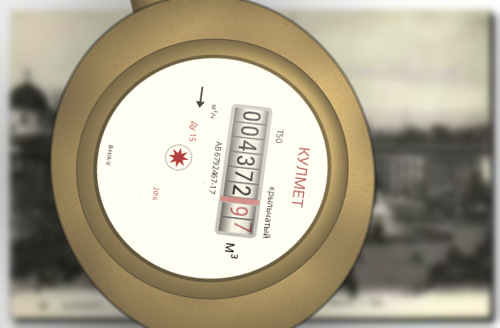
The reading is 4372.97 m³
